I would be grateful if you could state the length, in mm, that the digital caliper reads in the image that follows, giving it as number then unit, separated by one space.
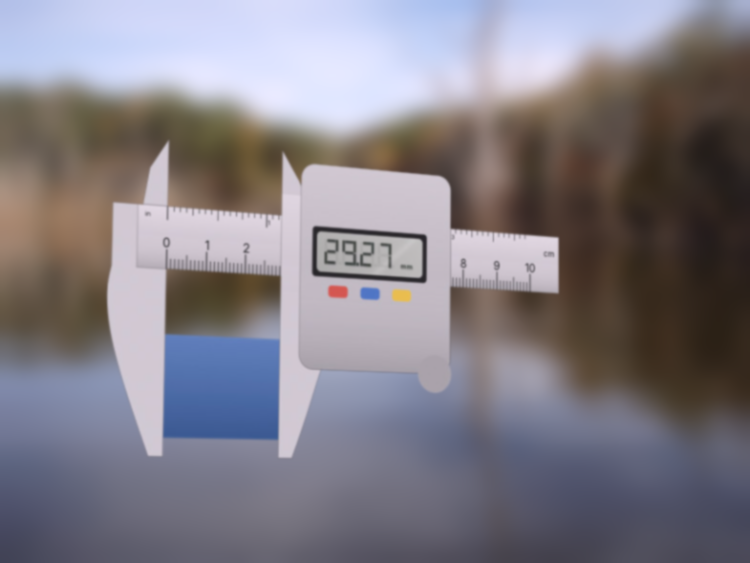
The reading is 29.27 mm
